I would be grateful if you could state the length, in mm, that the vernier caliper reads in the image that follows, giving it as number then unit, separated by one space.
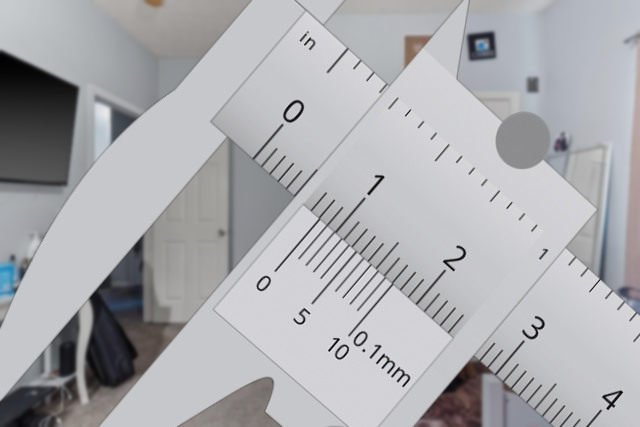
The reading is 8.1 mm
